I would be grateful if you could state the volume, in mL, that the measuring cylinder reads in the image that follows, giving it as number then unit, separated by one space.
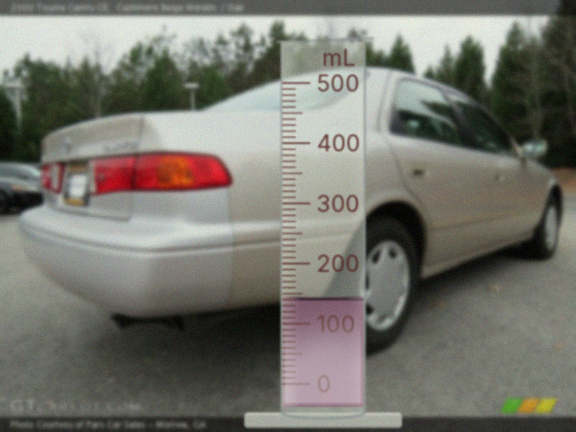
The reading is 140 mL
